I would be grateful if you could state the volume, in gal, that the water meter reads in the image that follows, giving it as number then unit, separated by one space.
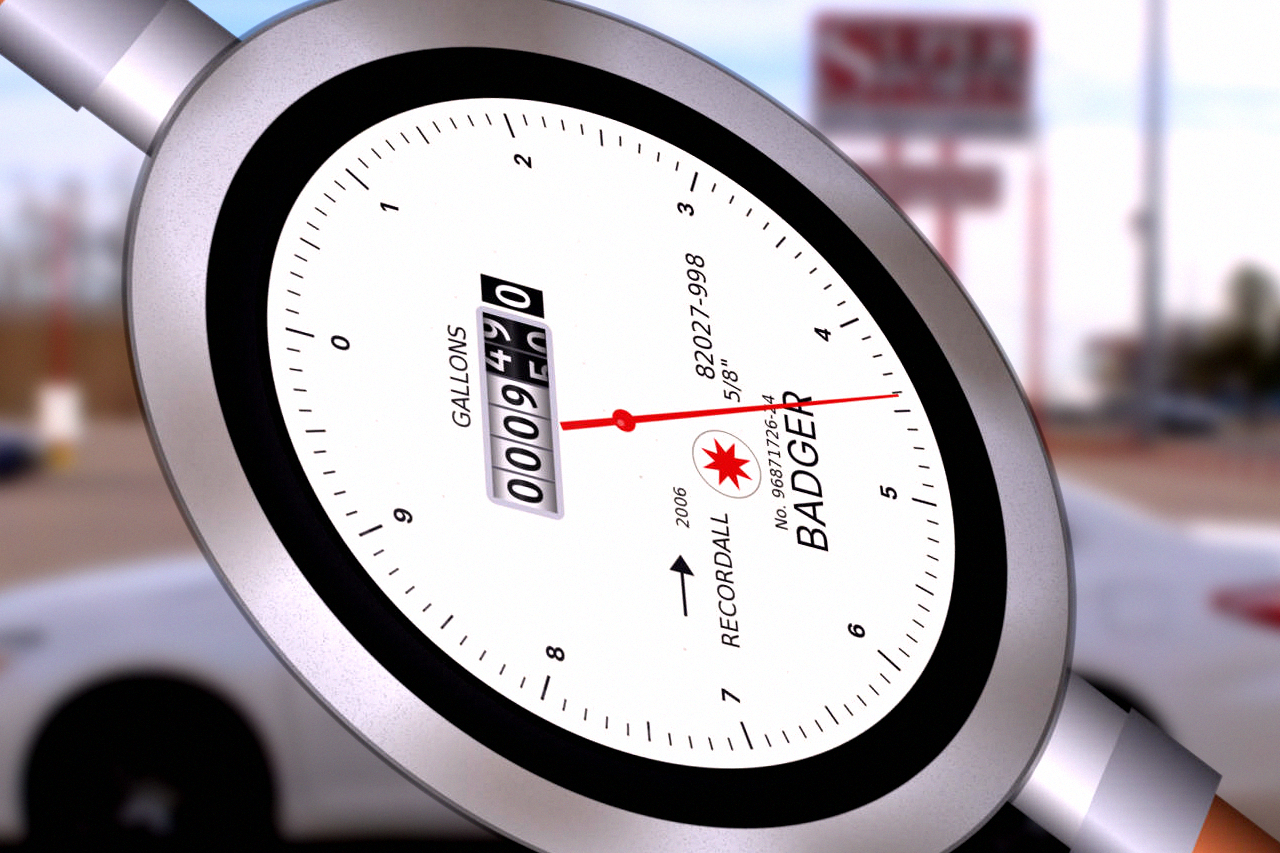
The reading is 9494.4 gal
